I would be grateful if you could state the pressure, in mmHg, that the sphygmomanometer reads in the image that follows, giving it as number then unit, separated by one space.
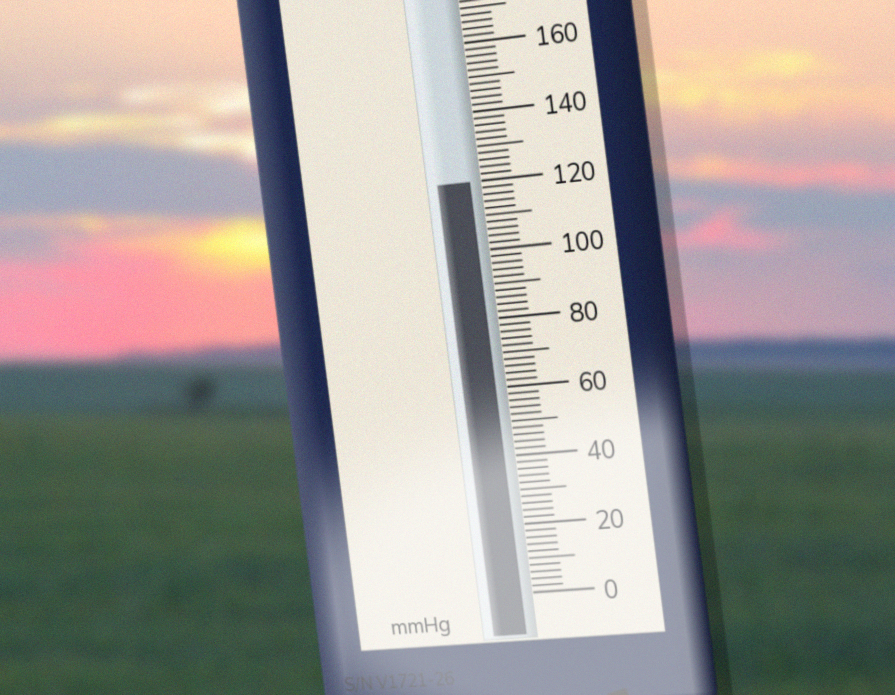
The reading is 120 mmHg
